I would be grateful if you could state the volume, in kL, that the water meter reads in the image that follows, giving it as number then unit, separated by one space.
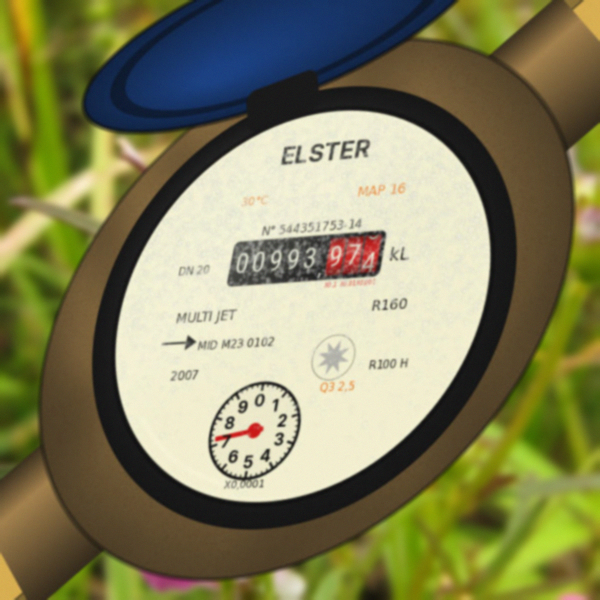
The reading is 993.9737 kL
